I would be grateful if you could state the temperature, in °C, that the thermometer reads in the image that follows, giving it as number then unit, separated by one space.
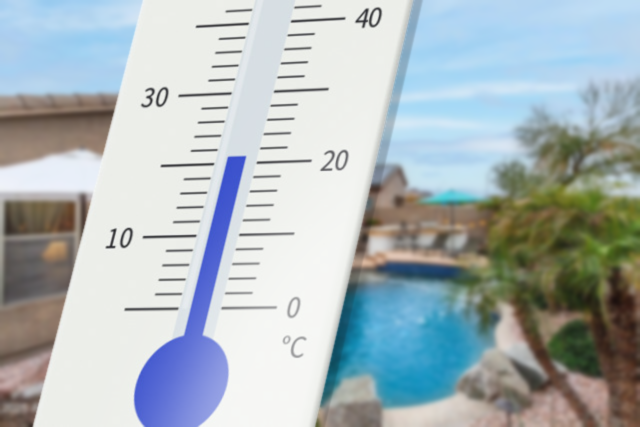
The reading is 21 °C
